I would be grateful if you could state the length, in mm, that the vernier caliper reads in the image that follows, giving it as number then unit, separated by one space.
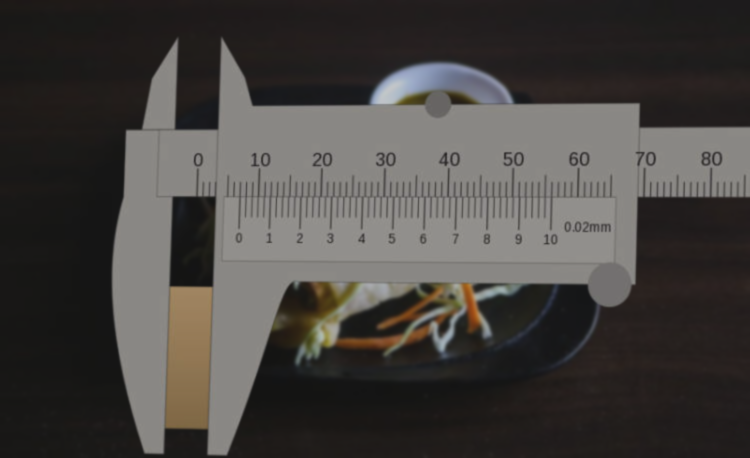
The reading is 7.0 mm
